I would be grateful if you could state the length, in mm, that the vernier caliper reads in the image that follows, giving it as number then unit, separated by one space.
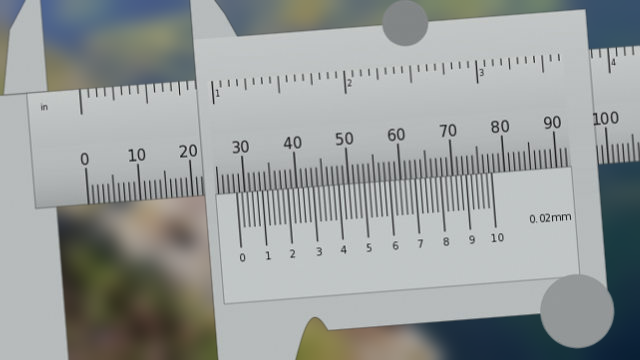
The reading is 28.5 mm
